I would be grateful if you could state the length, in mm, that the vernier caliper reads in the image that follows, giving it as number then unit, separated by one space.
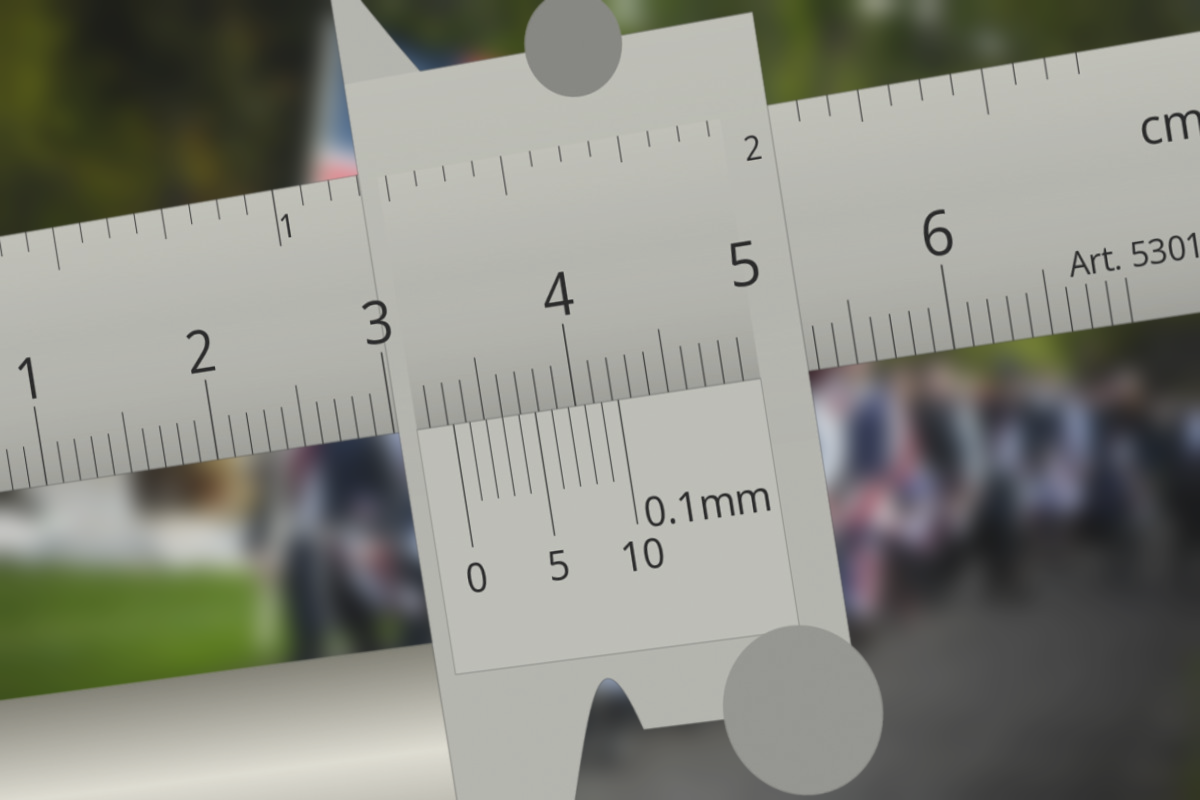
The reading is 33.3 mm
